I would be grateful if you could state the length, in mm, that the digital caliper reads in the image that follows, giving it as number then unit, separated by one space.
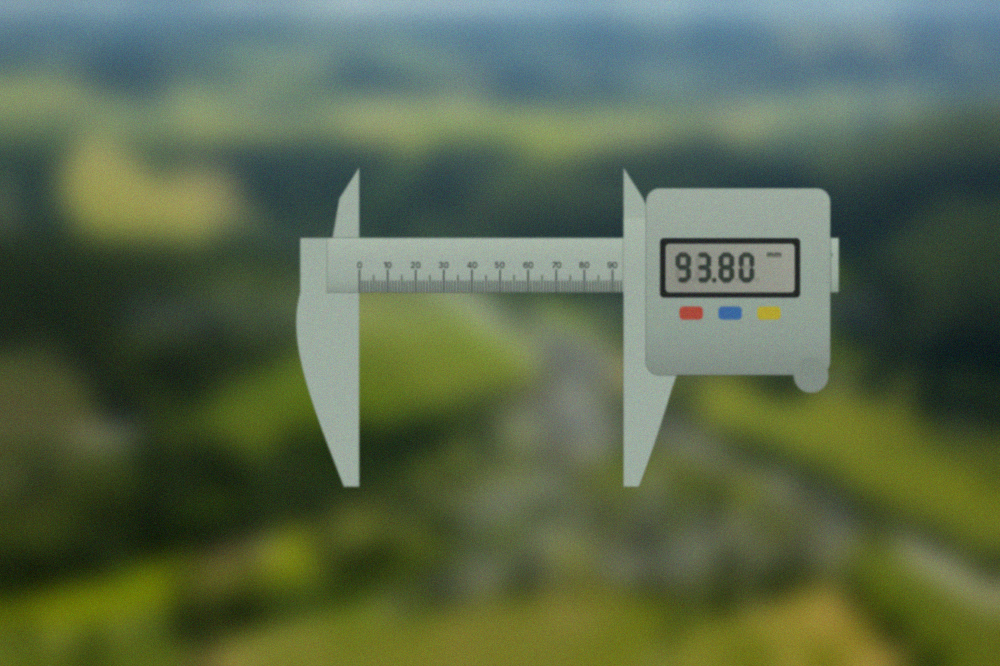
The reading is 93.80 mm
